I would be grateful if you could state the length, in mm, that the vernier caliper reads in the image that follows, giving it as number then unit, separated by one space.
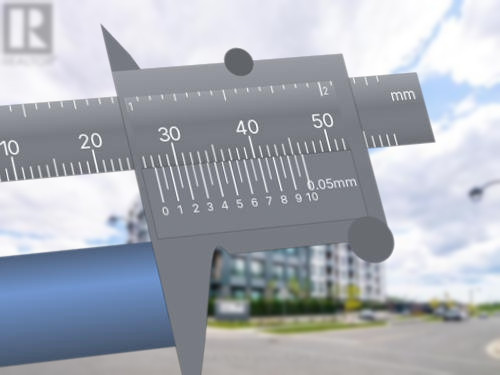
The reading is 27.2 mm
